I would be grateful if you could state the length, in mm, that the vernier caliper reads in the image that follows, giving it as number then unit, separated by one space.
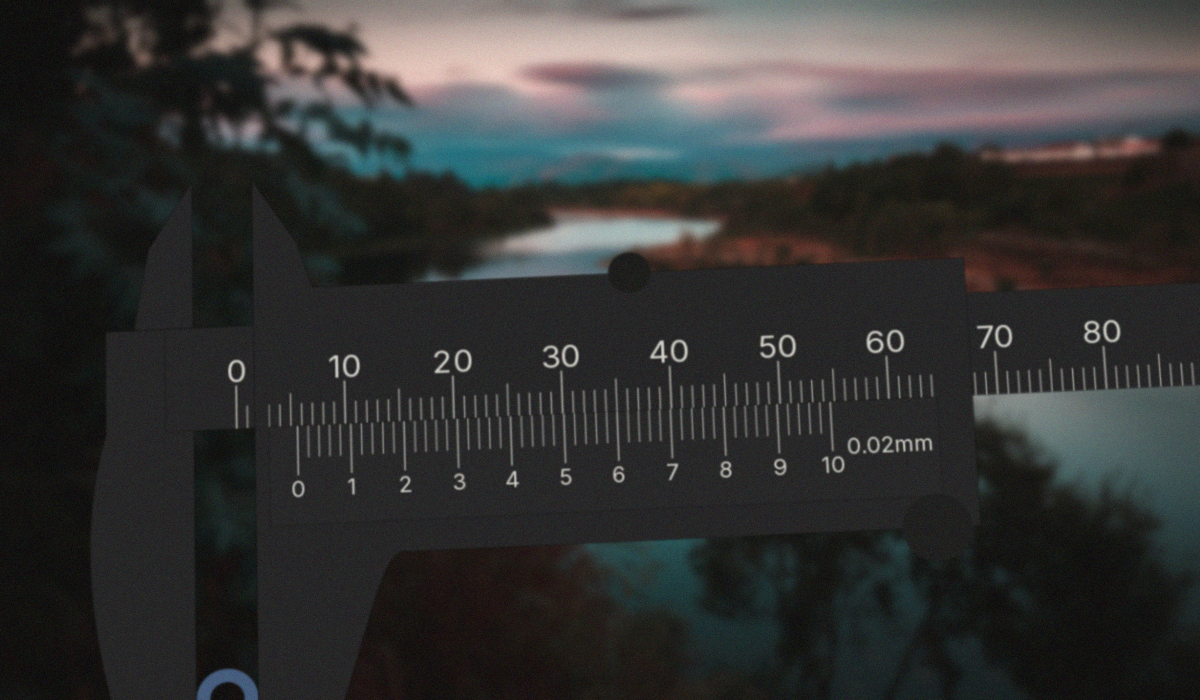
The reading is 5.6 mm
